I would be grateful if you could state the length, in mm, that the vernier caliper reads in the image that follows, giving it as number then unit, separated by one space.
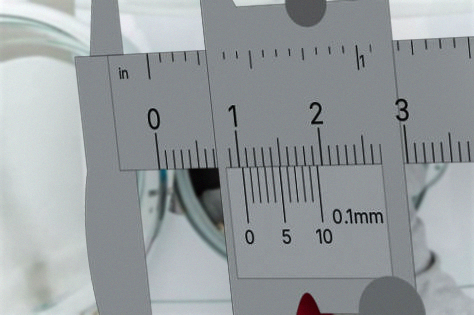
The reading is 10.4 mm
